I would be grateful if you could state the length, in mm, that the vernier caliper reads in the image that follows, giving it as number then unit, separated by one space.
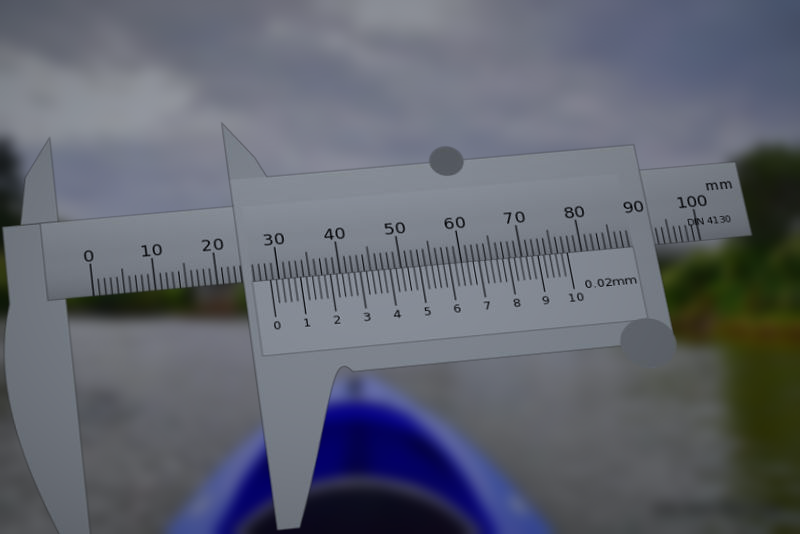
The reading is 28.6 mm
